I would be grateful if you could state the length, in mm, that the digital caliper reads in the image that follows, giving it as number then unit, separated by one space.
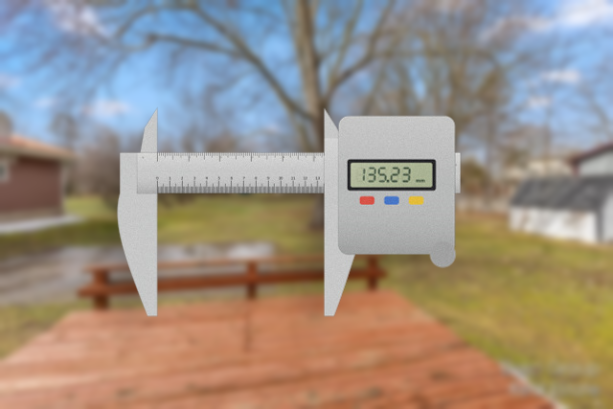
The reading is 135.23 mm
